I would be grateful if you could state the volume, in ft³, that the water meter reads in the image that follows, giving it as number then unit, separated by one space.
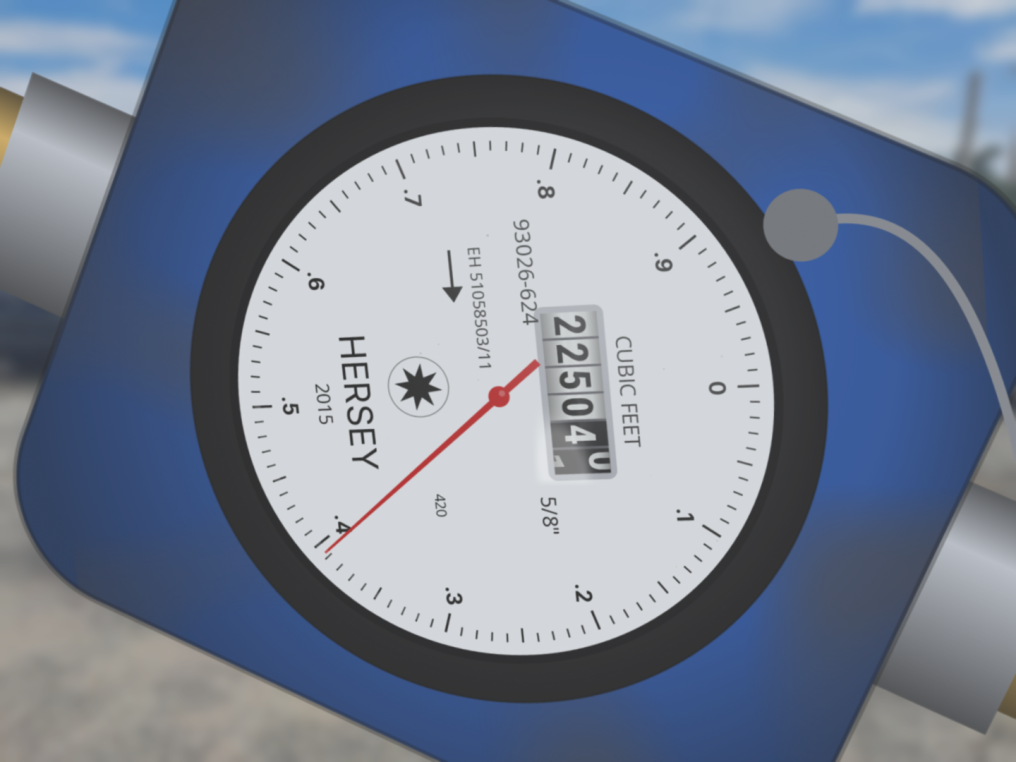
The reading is 225040.39 ft³
